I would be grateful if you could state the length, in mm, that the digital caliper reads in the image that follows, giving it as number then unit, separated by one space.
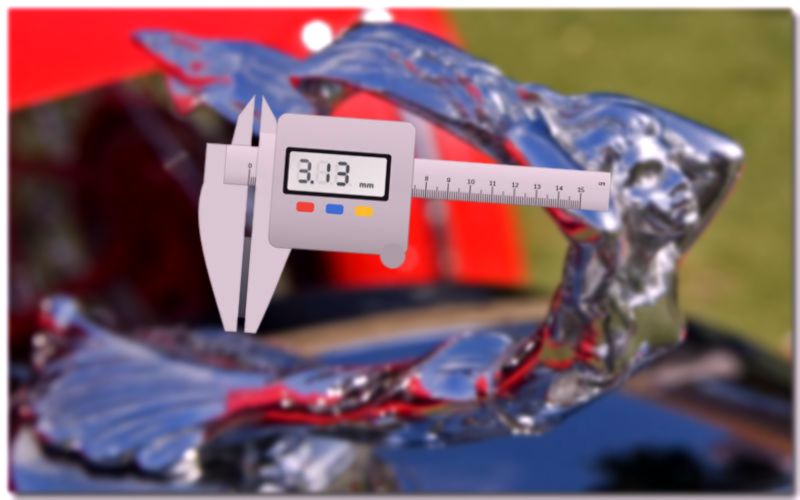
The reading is 3.13 mm
